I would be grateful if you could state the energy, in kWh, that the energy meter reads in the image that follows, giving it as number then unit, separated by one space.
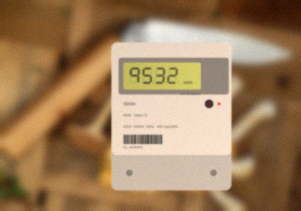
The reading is 9532 kWh
